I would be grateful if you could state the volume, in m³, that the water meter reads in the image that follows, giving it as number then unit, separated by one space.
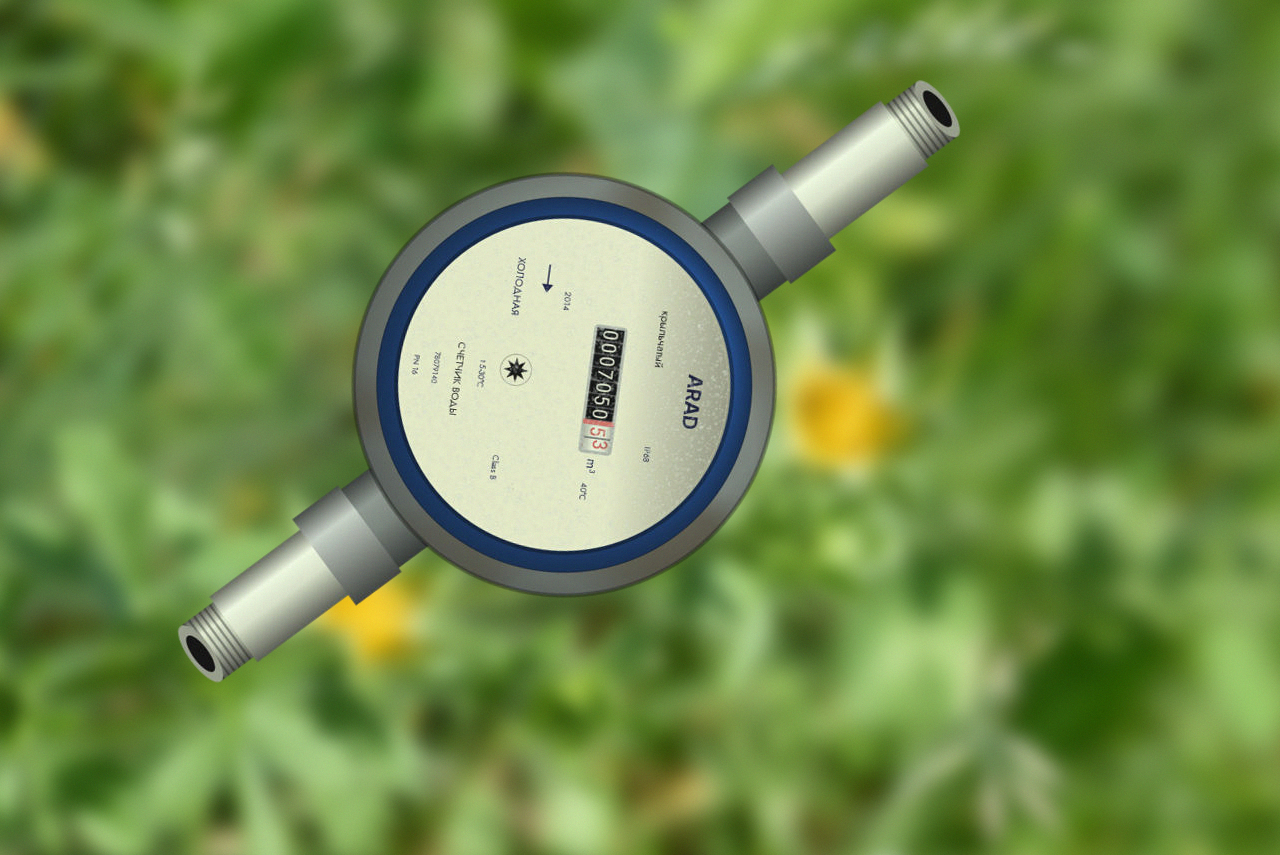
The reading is 7050.53 m³
